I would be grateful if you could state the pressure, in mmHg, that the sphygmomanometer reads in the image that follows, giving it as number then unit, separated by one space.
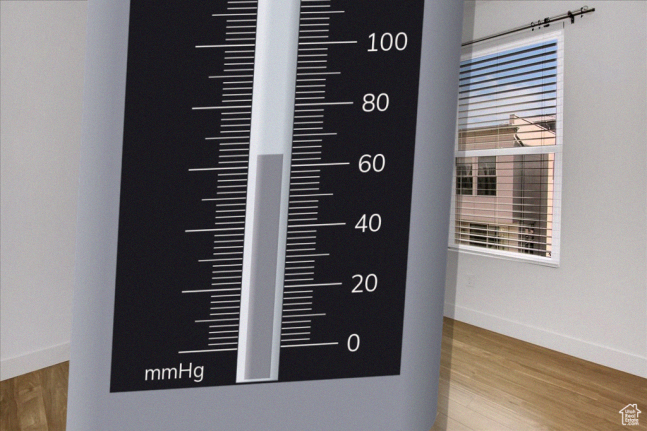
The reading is 64 mmHg
